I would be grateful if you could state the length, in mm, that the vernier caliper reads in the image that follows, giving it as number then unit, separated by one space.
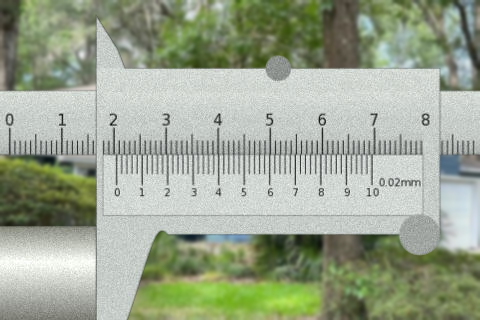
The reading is 20.5 mm
